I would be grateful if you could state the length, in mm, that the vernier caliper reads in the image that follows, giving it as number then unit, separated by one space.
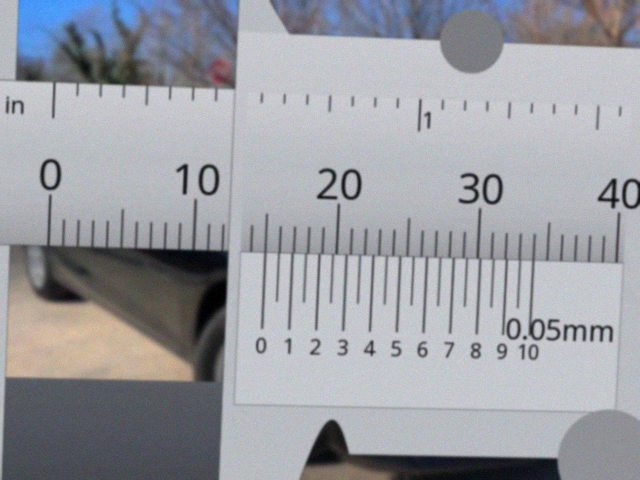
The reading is 15.0 mm
